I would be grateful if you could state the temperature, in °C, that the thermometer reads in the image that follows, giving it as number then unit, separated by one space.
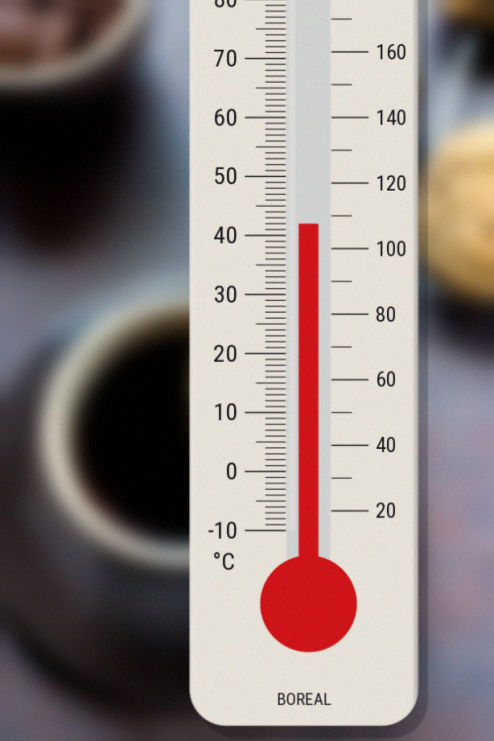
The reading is 42 °C
